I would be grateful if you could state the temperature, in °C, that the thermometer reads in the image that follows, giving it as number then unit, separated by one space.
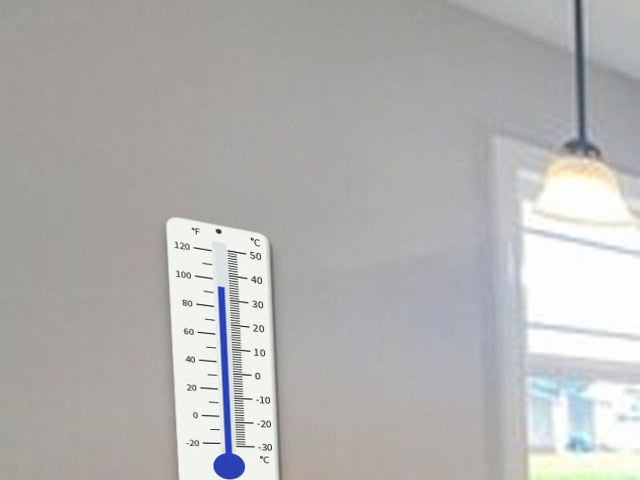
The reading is 35 °C
